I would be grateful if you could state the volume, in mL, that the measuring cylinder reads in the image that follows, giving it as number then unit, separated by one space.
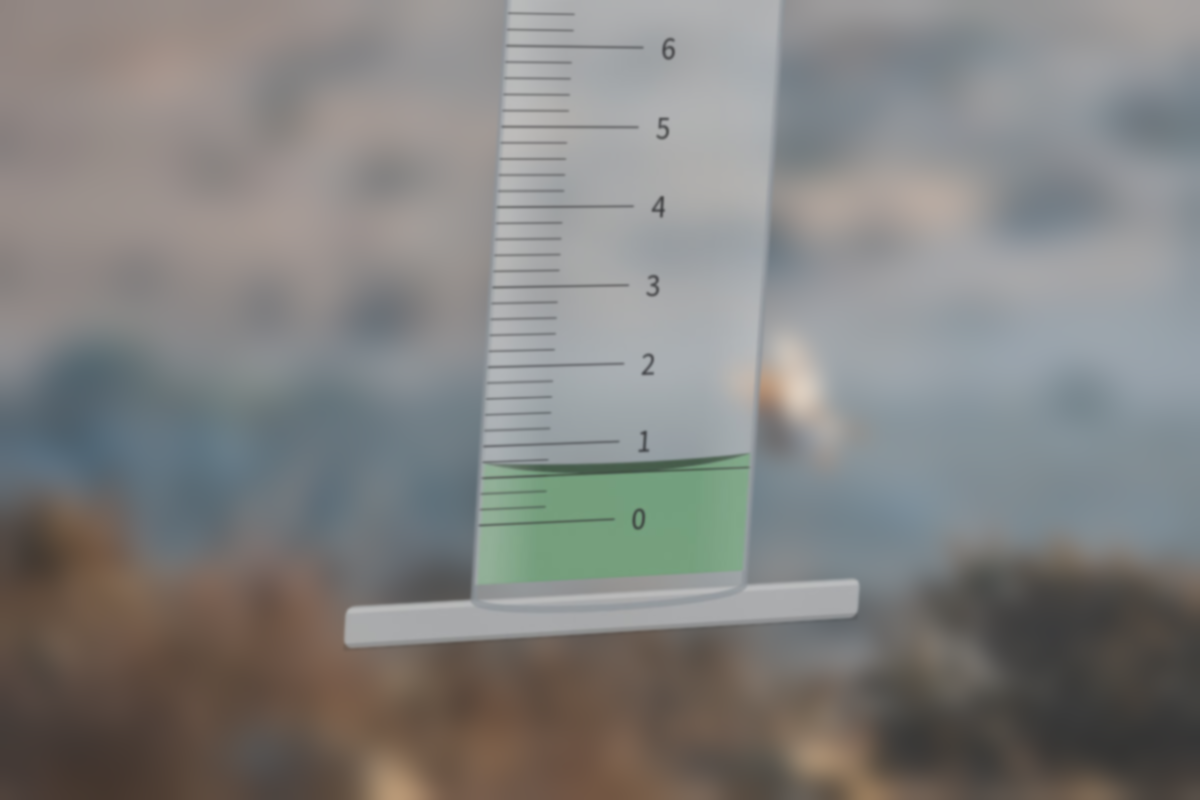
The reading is 0.6 mL
